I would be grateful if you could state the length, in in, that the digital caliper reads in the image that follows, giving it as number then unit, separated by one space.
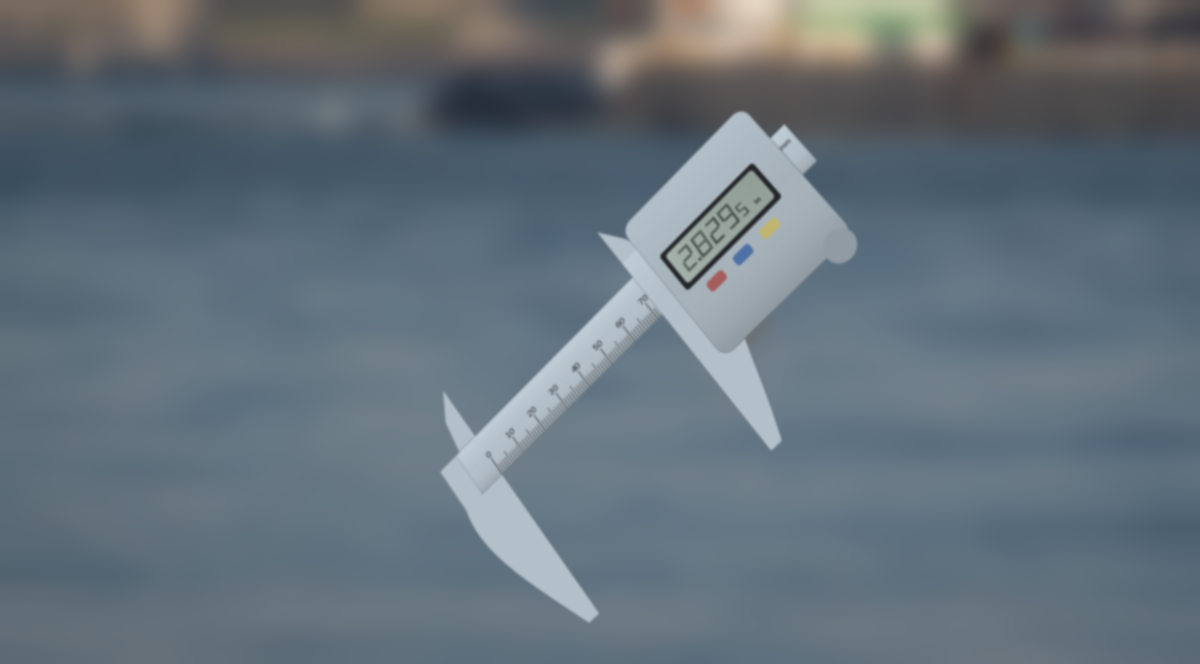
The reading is 2.8295 in
